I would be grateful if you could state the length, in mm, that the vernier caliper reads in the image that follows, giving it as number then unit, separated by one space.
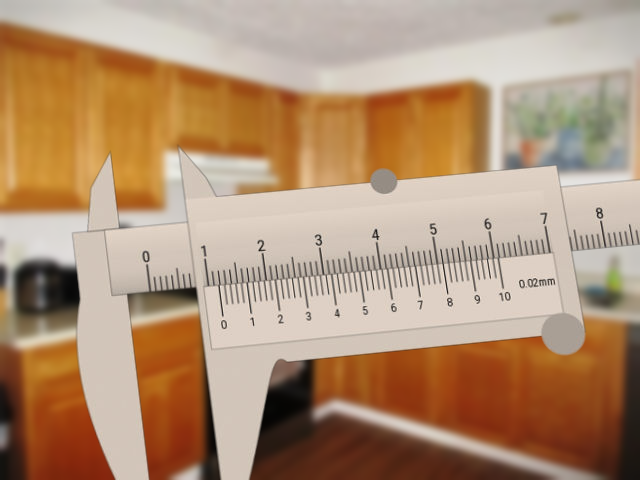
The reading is 11.8 mm
